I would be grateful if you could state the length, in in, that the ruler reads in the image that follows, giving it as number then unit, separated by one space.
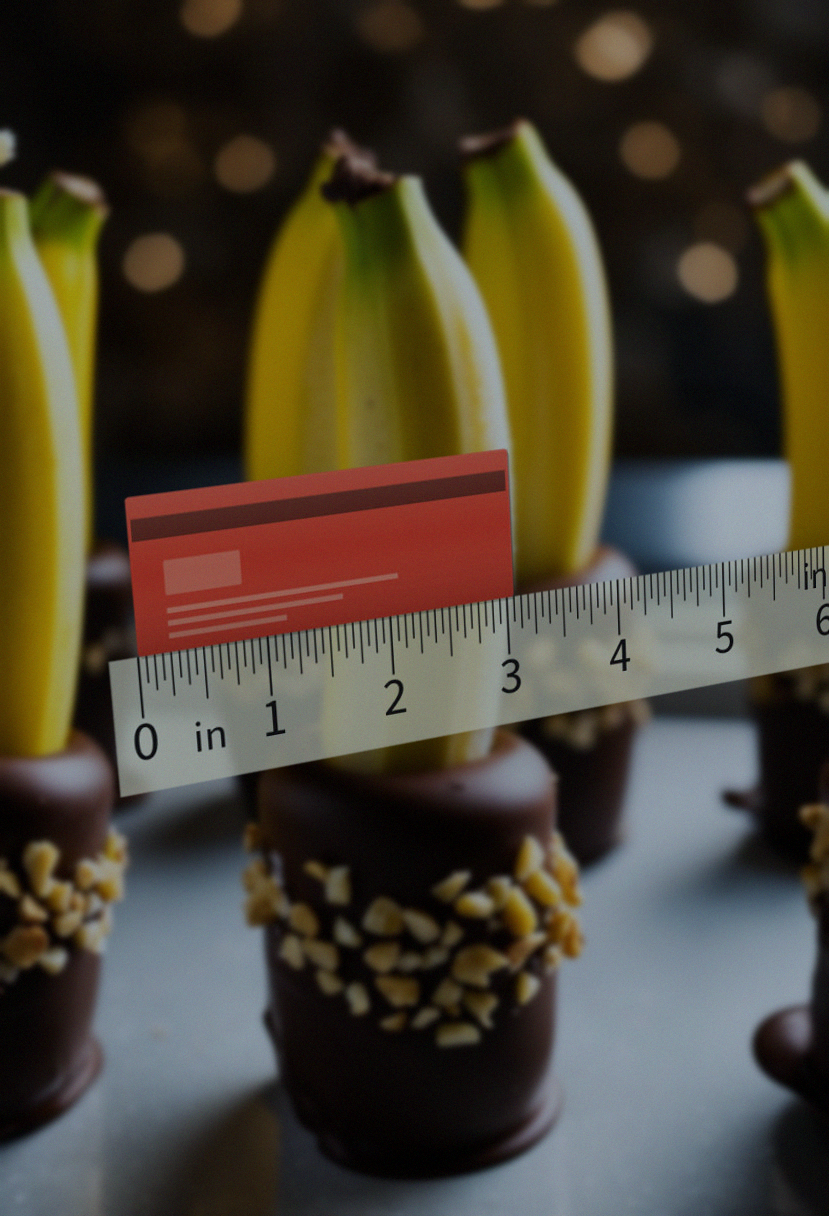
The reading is 3.0625 in
